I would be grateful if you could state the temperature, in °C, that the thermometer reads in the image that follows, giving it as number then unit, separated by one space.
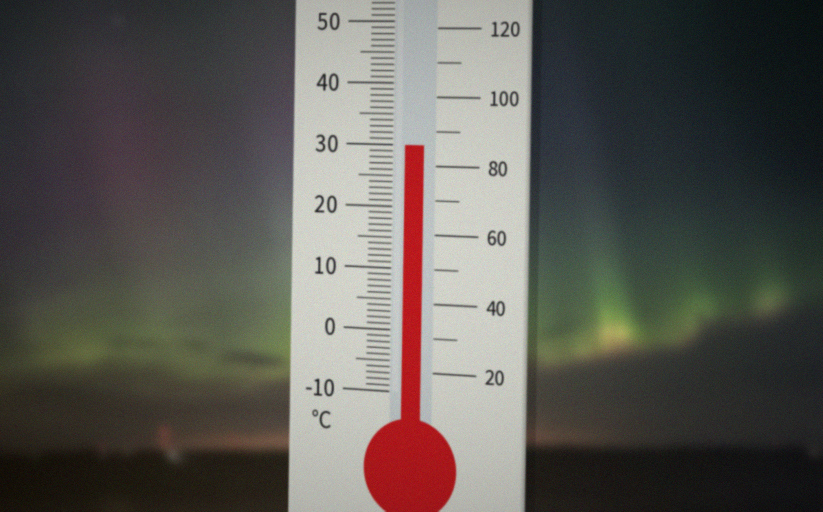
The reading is 30 °C
